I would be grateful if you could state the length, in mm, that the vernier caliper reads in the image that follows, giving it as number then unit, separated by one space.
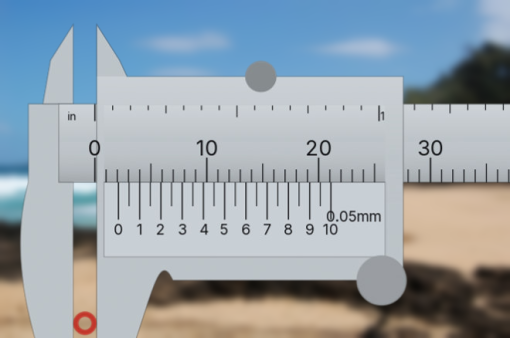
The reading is 2.1 mm
